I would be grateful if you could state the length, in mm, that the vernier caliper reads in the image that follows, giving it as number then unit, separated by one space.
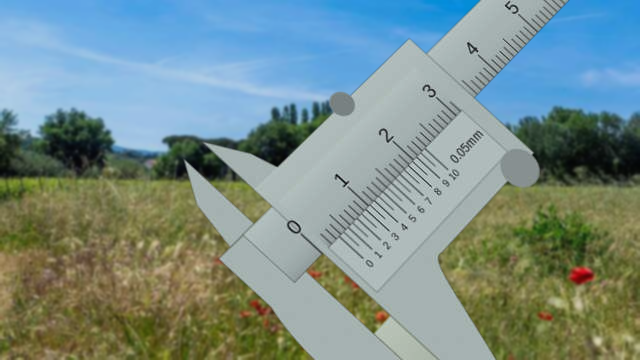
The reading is 3.6 mm
